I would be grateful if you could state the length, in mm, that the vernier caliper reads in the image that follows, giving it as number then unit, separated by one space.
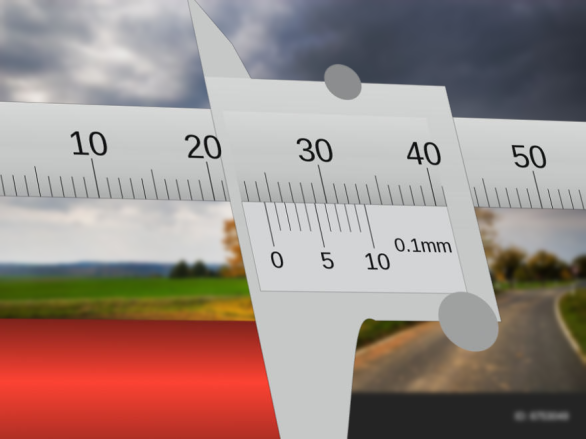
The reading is 24.4 mm
